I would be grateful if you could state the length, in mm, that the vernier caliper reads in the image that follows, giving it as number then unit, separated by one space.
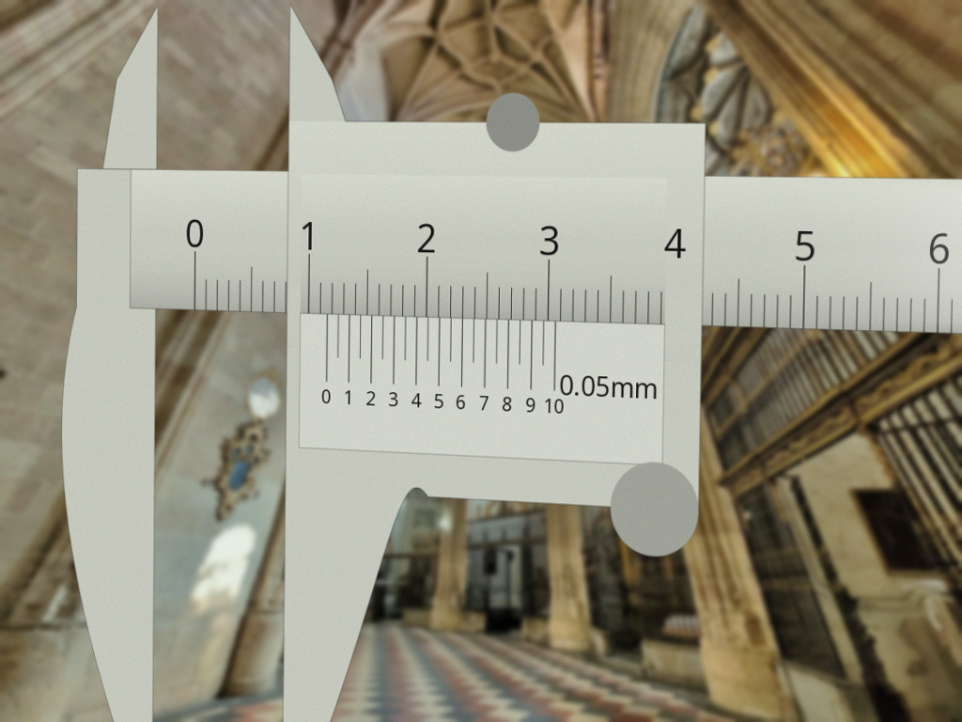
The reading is 11.6 mm
